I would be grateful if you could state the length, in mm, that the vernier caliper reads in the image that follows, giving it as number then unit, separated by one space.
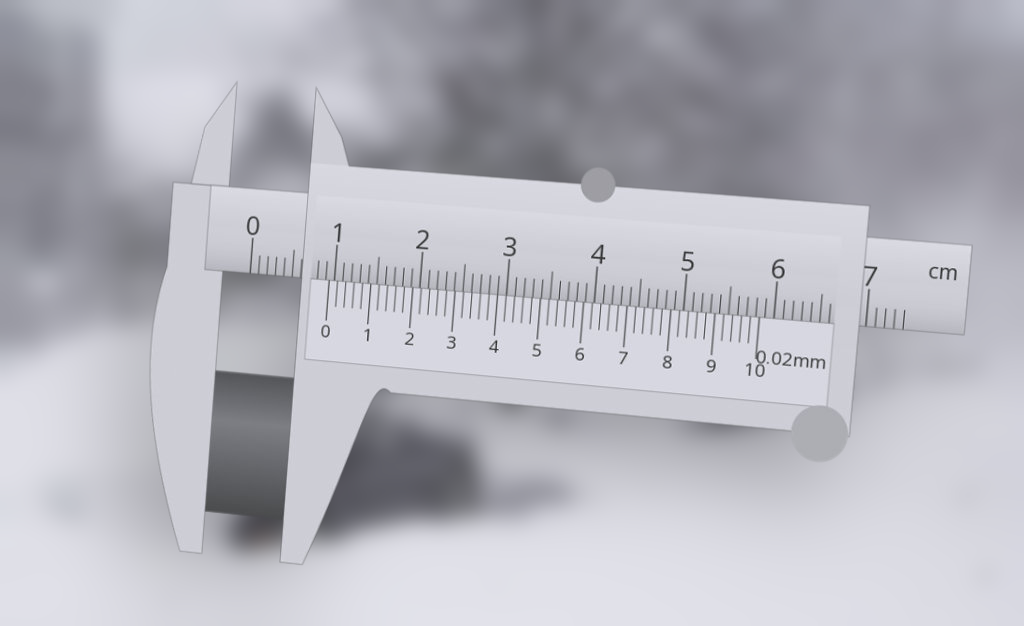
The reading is 9.4 mm
